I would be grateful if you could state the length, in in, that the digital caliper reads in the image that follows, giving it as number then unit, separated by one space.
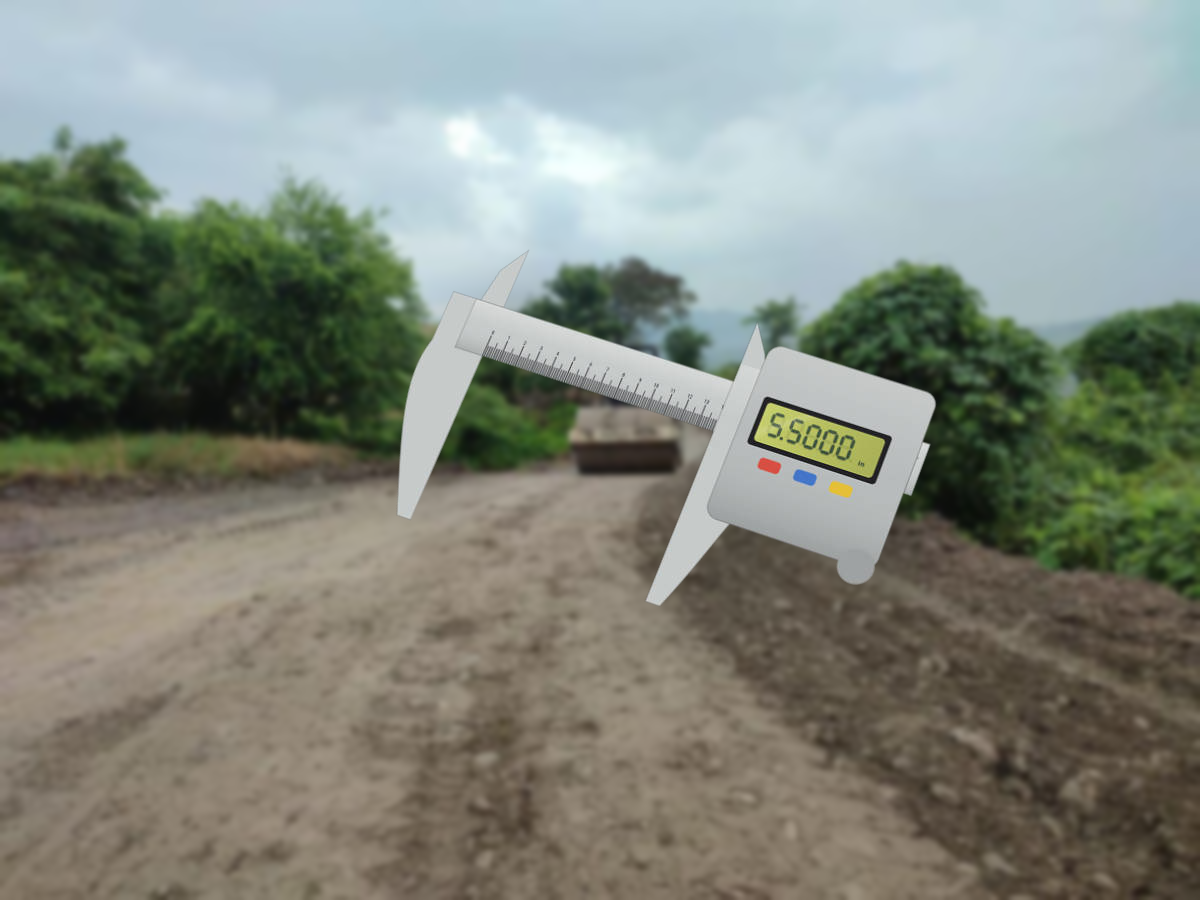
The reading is 5.5000 in
